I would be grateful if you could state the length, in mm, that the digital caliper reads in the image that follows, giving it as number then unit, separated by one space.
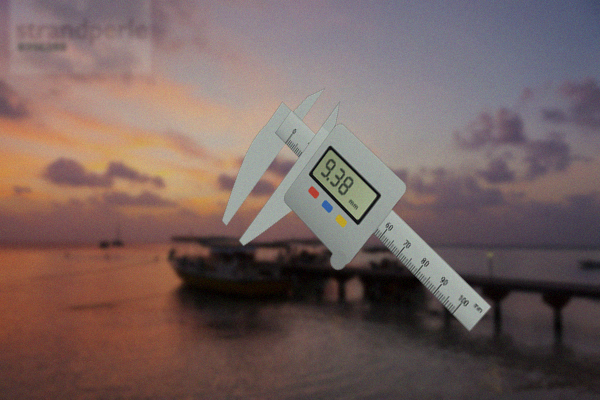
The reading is 9.38 mm
